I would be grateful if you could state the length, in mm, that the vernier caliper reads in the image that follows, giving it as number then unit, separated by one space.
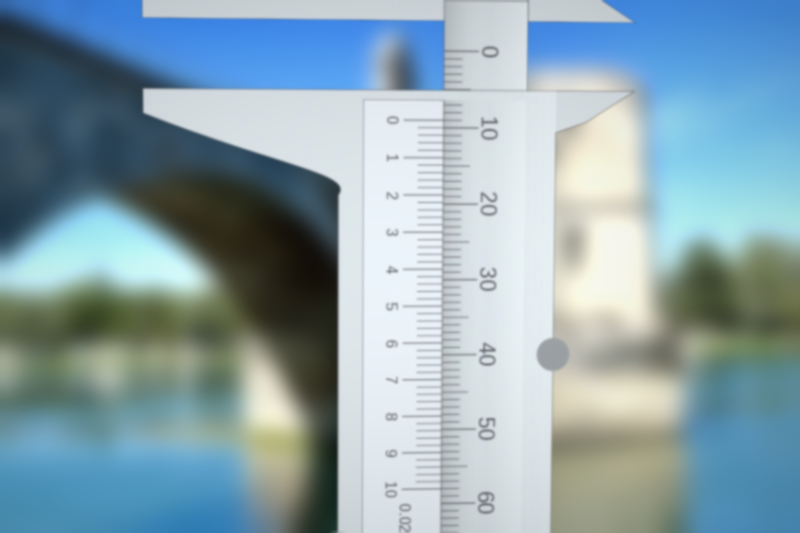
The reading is 9.0 mm
